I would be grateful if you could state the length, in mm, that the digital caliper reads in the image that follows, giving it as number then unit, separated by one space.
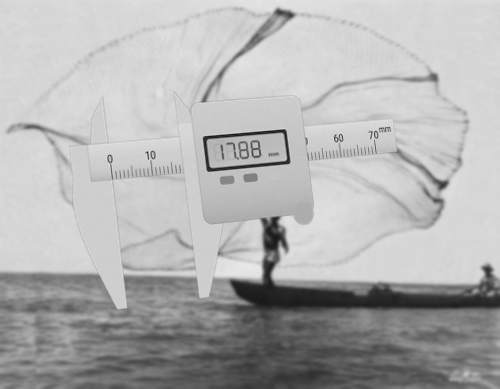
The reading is 17.88 mm
